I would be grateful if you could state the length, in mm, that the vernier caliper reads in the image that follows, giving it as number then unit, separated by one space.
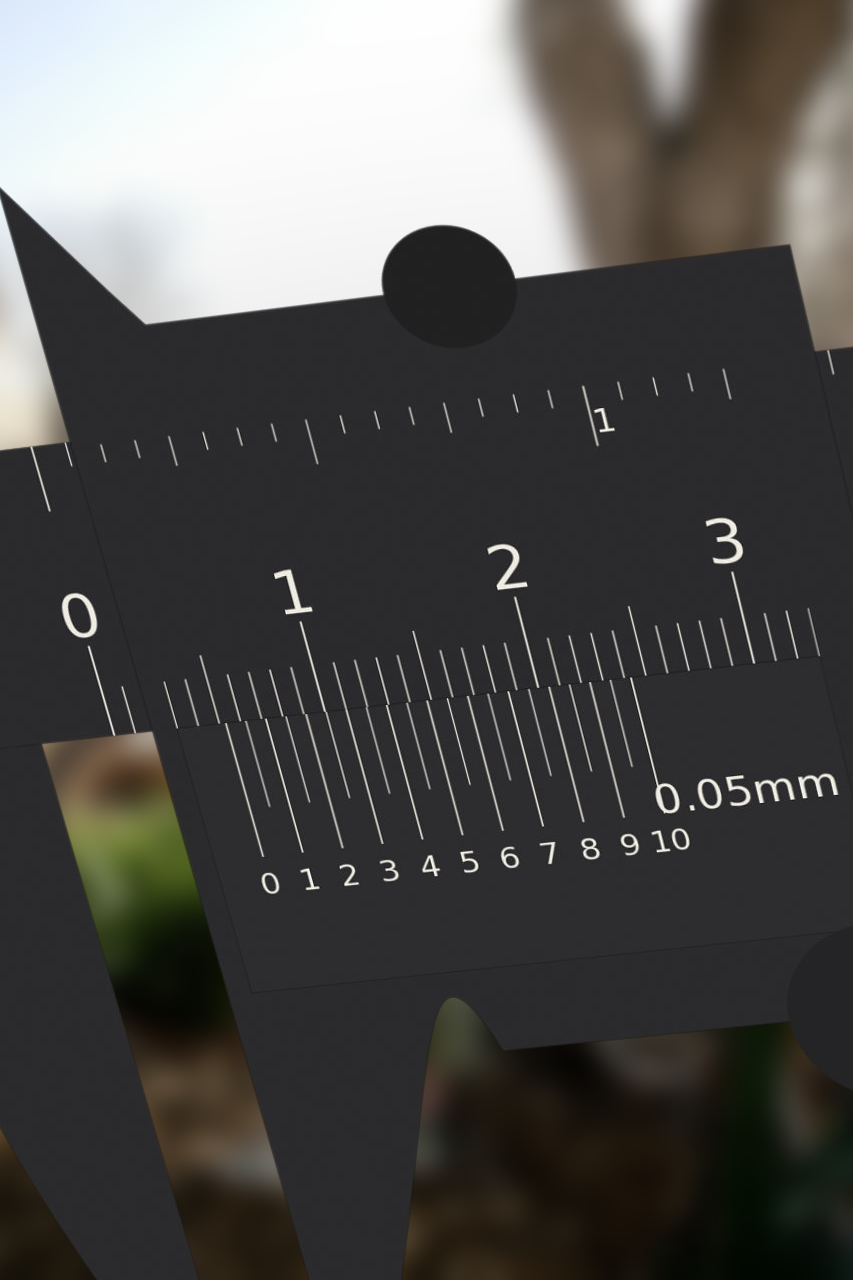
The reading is 5.3 mm
